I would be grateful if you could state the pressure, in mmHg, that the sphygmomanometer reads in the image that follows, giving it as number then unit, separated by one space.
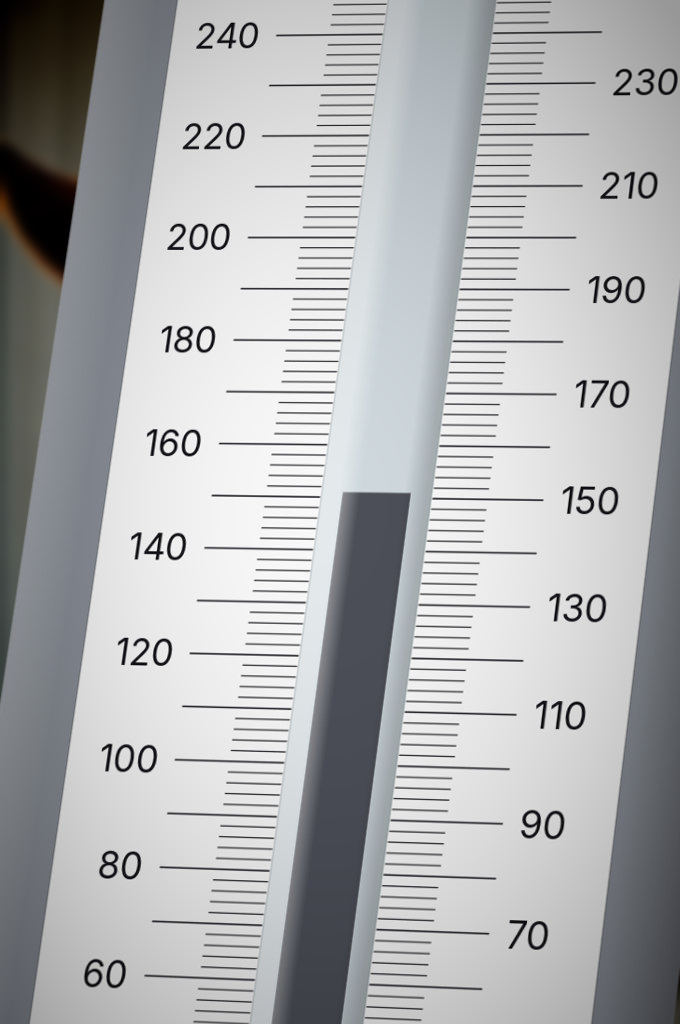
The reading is 151 mmHg
